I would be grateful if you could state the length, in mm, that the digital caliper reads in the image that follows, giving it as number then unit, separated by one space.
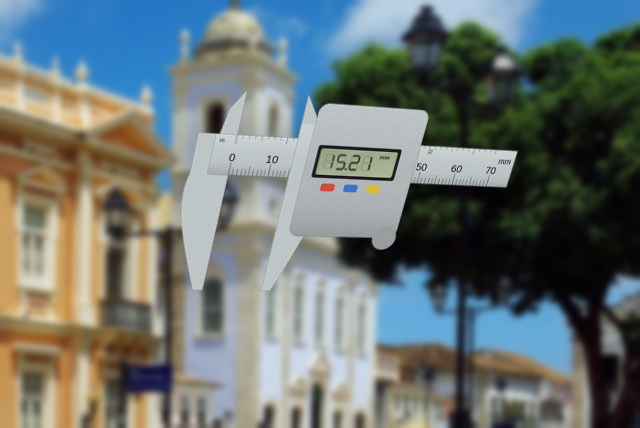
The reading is 15.21 mm
